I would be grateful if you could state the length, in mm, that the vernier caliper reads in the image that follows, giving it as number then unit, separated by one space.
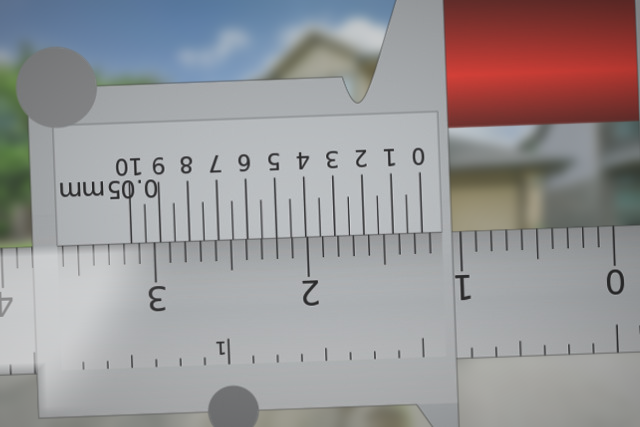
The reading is 12.5 mm
